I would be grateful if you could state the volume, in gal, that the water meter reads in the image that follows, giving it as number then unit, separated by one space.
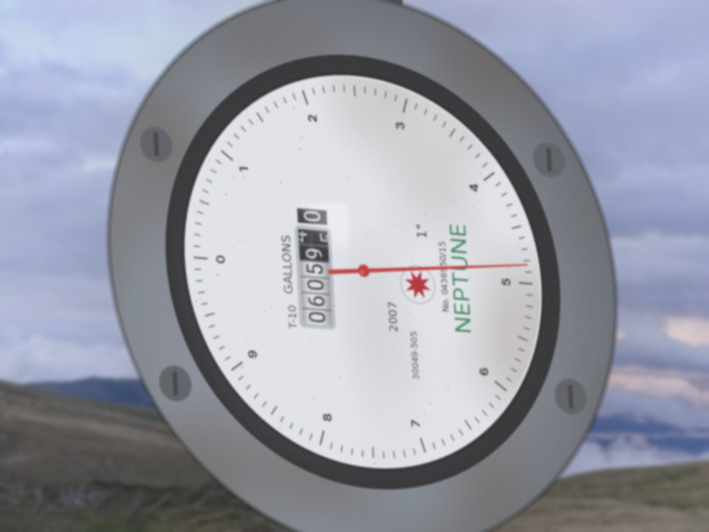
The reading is 605944.8 gal
